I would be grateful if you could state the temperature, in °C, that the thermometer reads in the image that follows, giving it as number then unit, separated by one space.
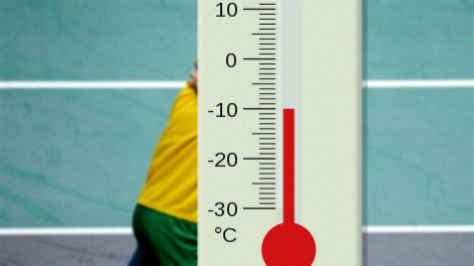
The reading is -10 °C
